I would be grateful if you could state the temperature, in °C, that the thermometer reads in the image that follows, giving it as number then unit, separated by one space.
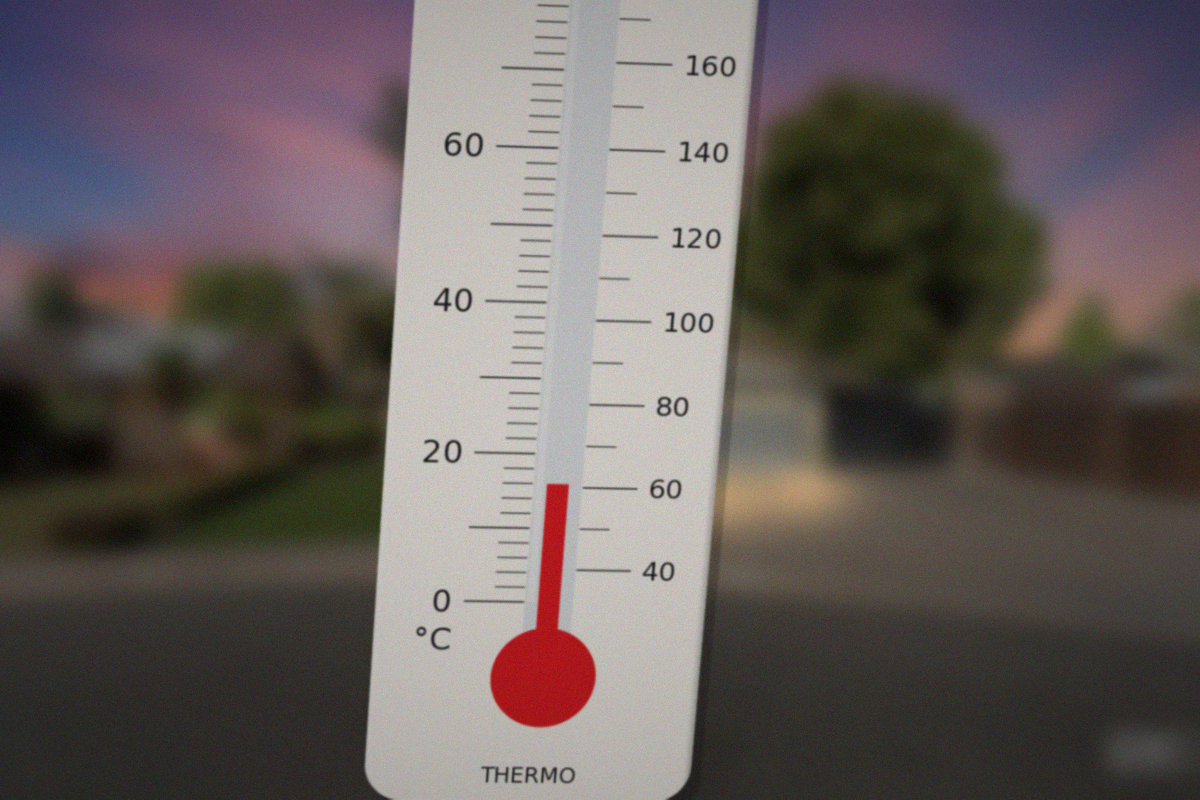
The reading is 16 °C
